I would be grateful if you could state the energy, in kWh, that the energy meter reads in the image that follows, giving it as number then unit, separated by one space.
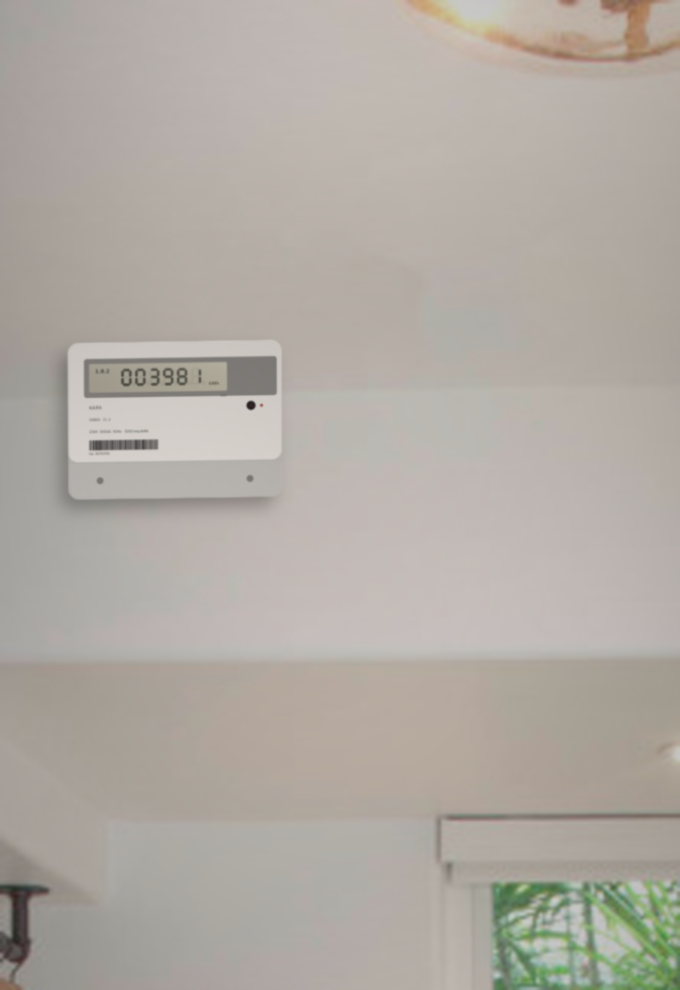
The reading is 3981 kWh
